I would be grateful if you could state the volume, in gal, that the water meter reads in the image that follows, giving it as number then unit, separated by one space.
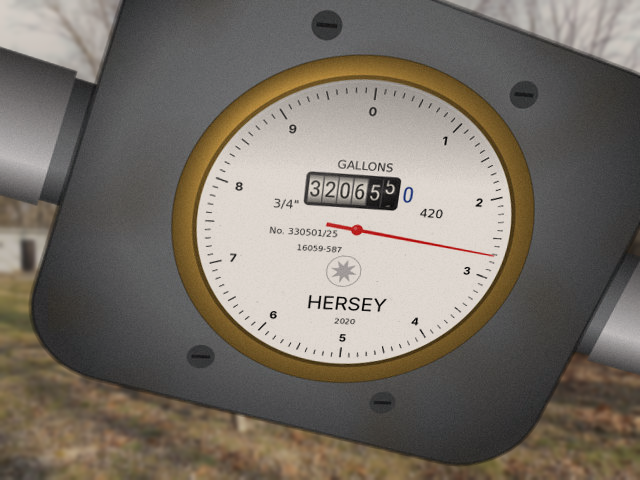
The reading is 3206552.7 gal
